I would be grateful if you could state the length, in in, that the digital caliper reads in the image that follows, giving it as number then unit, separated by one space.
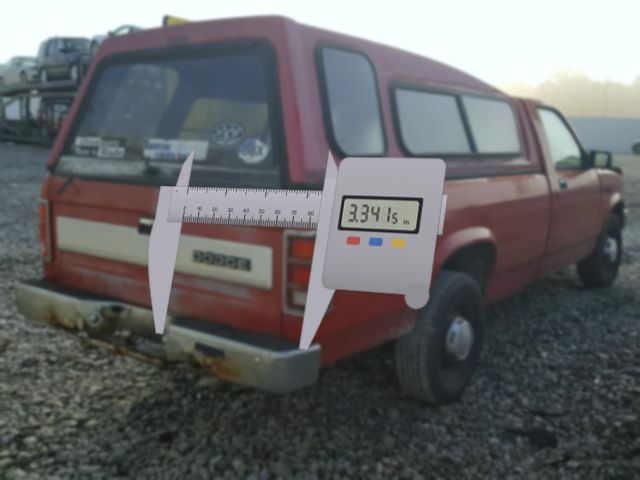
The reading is 3.3415 in
